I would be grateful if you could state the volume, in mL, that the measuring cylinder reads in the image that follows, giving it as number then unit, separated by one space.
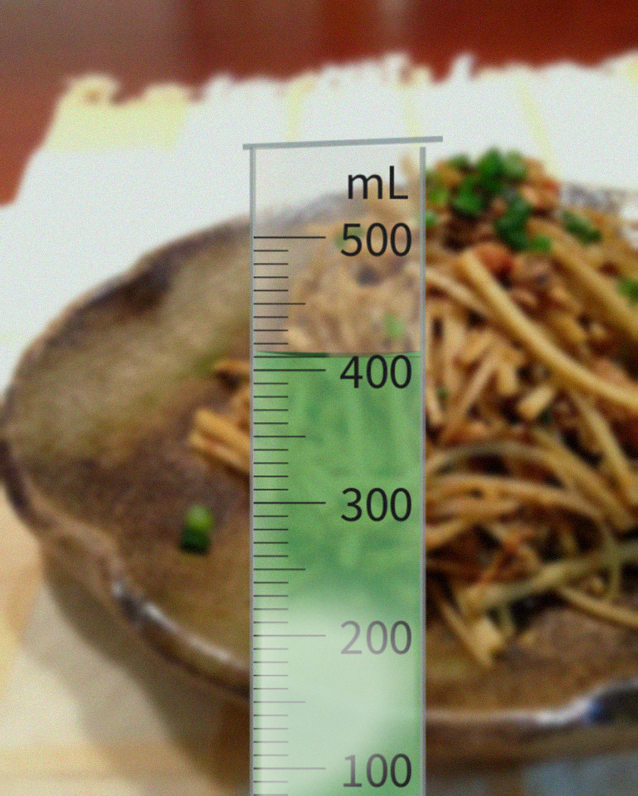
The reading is 410 mL
